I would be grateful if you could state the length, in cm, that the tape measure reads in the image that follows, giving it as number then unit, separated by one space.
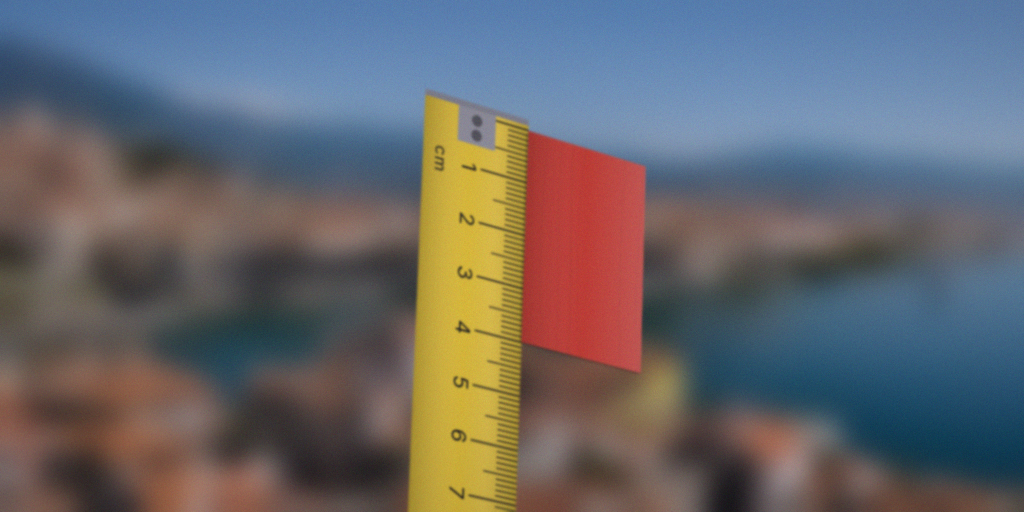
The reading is 4 cm
